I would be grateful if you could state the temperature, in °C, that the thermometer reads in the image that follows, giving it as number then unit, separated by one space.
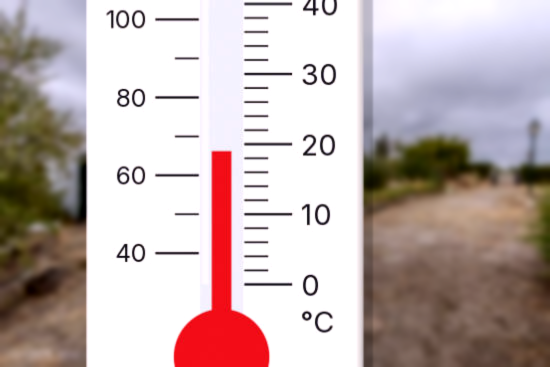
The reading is 19 °C
